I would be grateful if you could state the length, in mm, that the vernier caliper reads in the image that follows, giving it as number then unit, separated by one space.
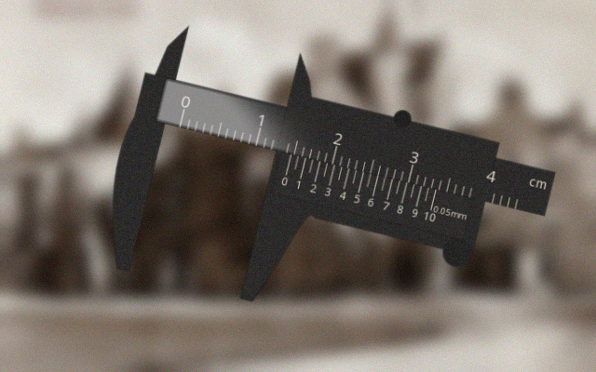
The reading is 14.6 mm
